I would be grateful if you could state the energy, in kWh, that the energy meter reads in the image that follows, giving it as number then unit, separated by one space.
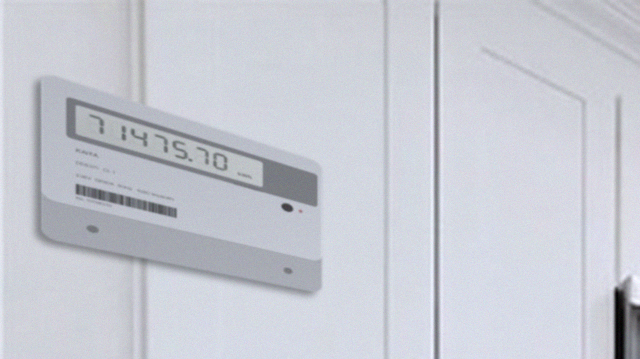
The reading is 71475.70 kWh
